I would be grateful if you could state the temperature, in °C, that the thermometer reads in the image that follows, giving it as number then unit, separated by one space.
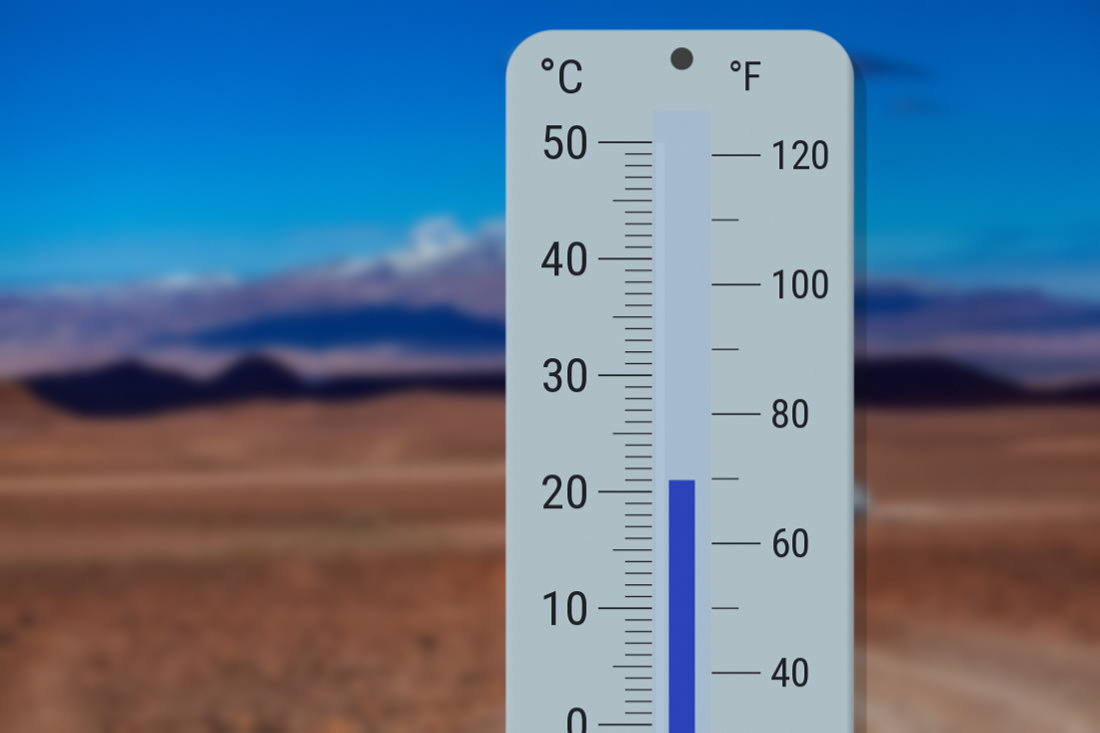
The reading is 21 °C
